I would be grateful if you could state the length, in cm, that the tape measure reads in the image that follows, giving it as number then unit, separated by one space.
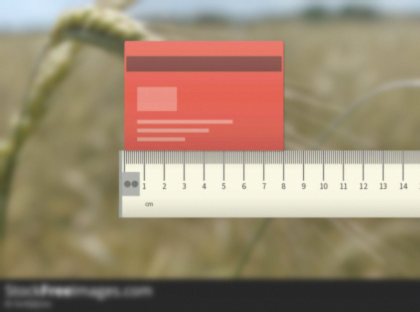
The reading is 8 cm
